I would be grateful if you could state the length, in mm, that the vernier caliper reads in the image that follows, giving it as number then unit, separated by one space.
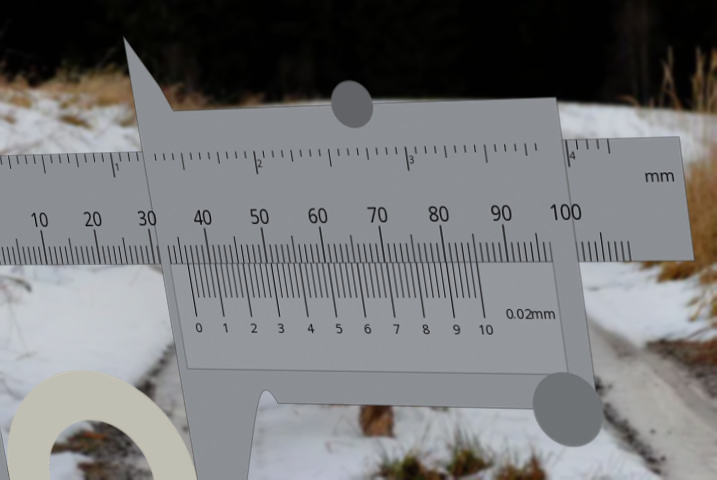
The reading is 36.0 mm
